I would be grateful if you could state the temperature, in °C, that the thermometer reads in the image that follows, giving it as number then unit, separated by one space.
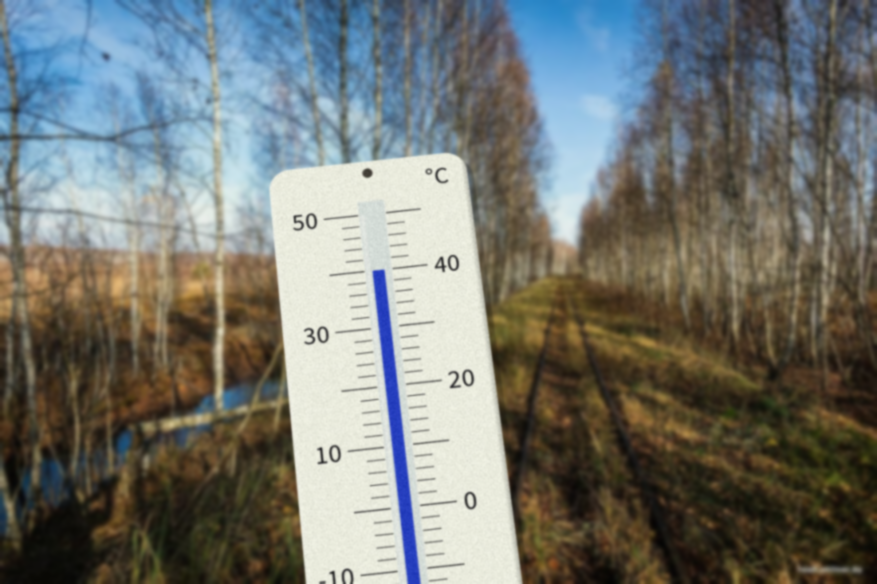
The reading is 40 °C
